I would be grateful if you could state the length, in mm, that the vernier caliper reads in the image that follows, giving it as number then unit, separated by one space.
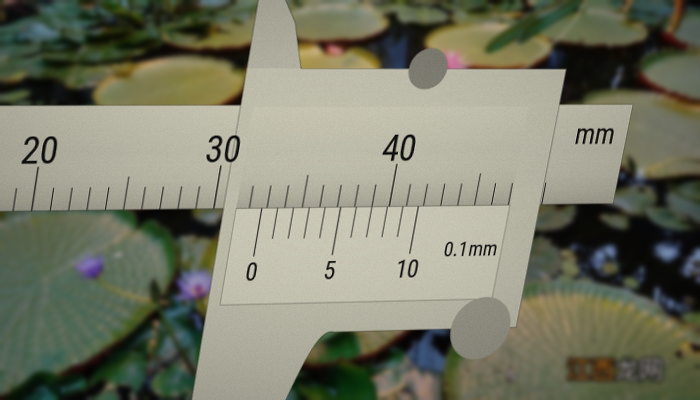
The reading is 32.7 mm
